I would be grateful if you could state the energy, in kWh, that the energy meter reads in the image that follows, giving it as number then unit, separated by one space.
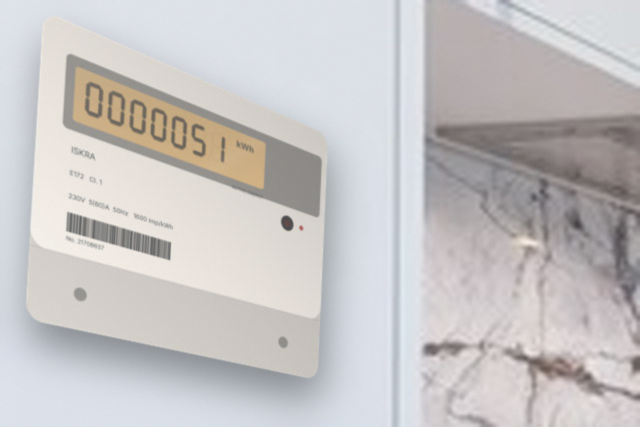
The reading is 51 kWh
